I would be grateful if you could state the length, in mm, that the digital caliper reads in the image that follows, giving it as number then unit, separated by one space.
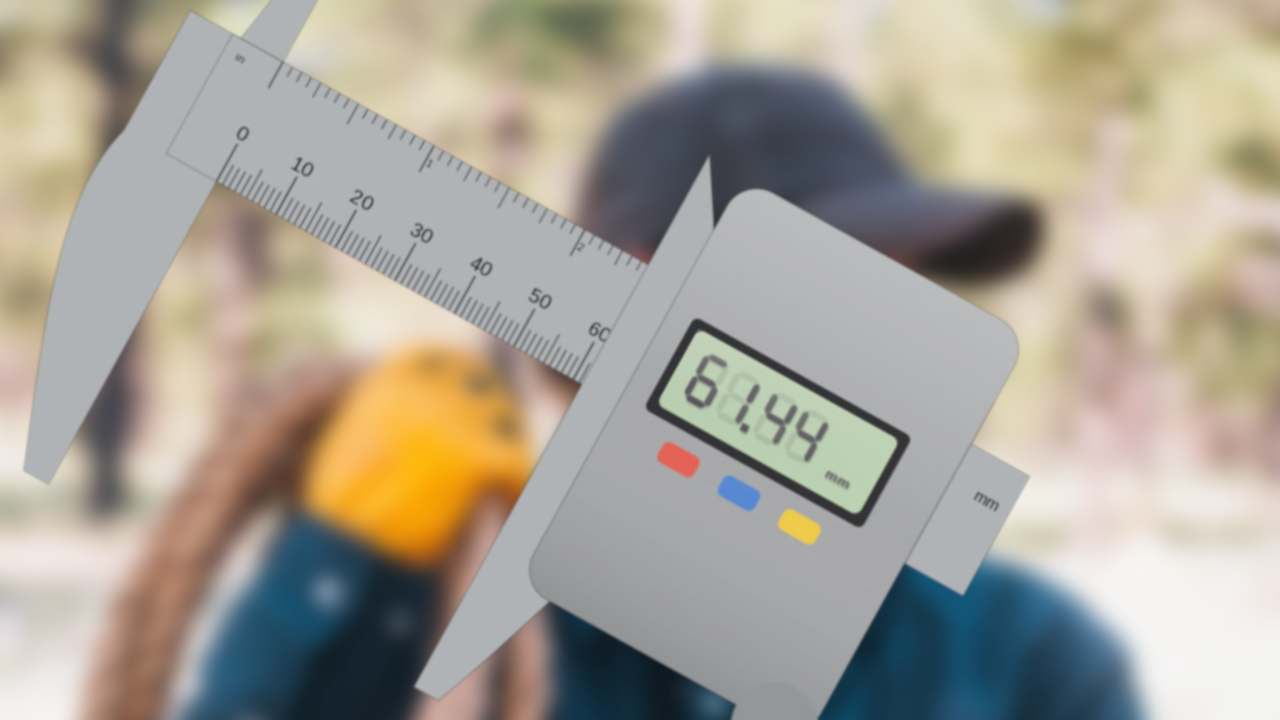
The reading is 61.44 mm
